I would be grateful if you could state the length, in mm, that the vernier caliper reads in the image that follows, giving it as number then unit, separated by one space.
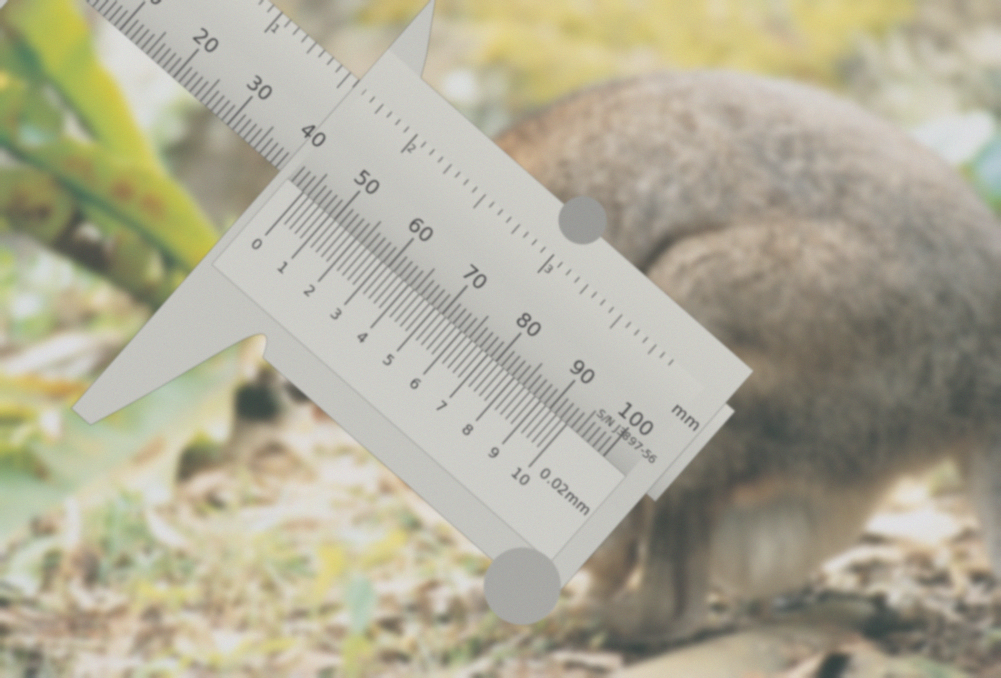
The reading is 44.2 mm
